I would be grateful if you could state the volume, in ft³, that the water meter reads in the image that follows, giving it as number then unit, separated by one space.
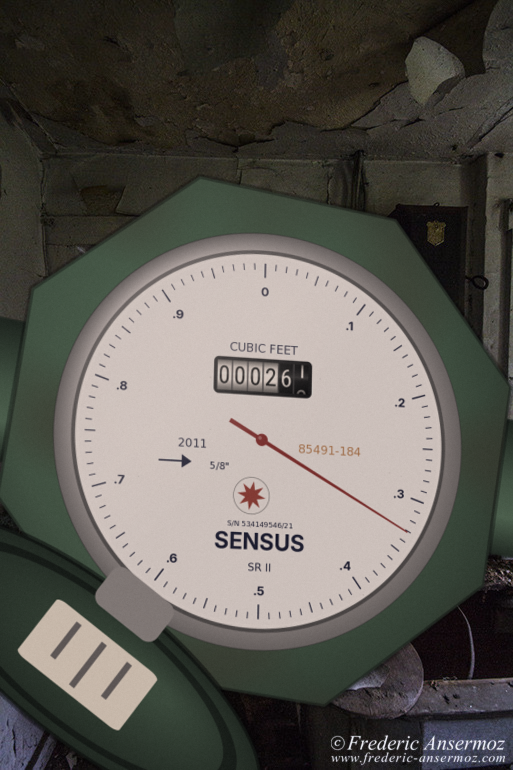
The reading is 261.33 ft³
